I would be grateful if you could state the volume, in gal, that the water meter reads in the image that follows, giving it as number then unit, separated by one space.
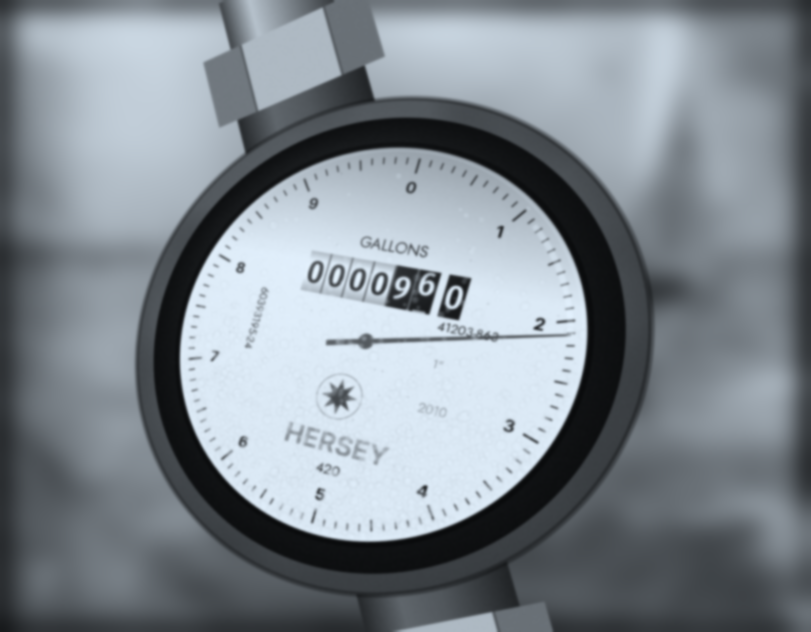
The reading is 962.1 gal
